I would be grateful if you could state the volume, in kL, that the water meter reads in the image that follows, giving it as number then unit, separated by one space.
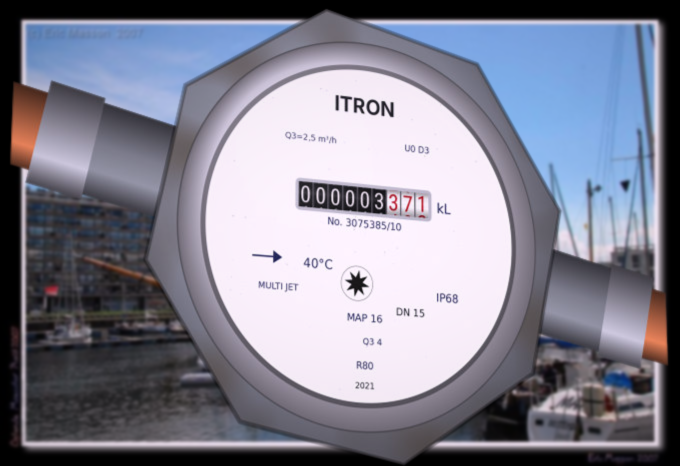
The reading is 3.371 kL
